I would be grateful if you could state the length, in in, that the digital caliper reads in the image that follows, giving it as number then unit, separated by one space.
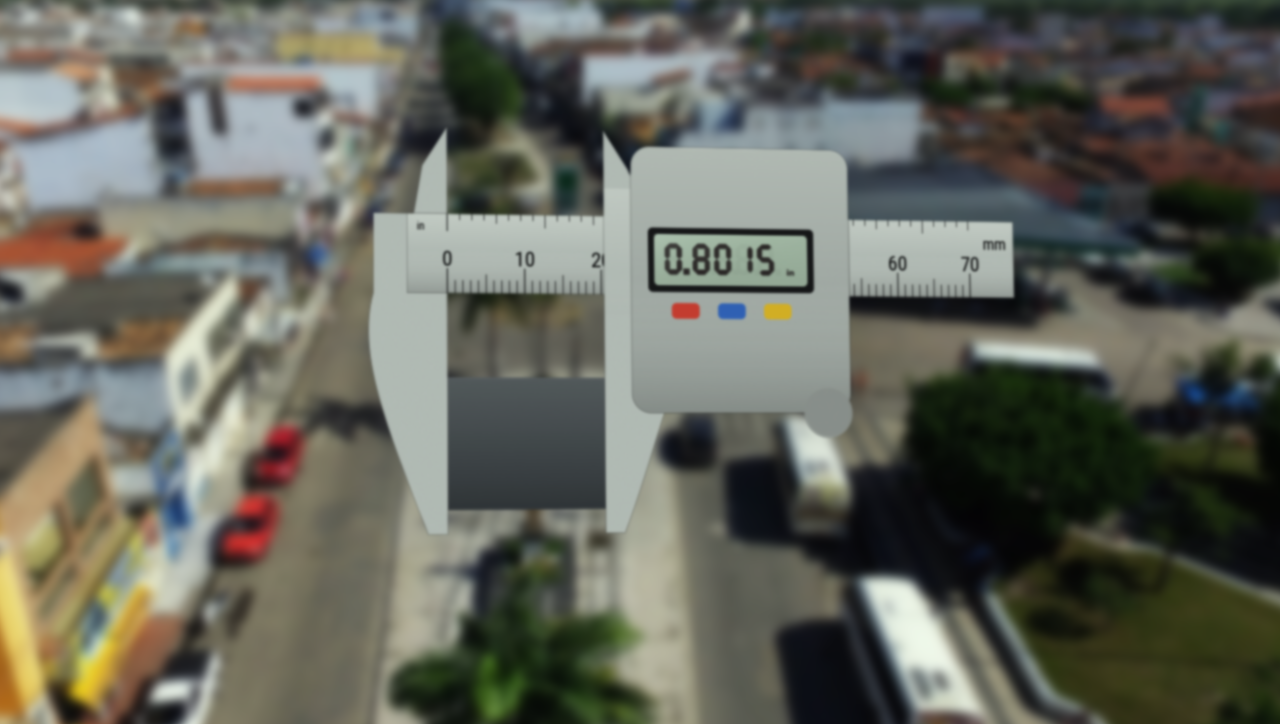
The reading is 0.8015 in
